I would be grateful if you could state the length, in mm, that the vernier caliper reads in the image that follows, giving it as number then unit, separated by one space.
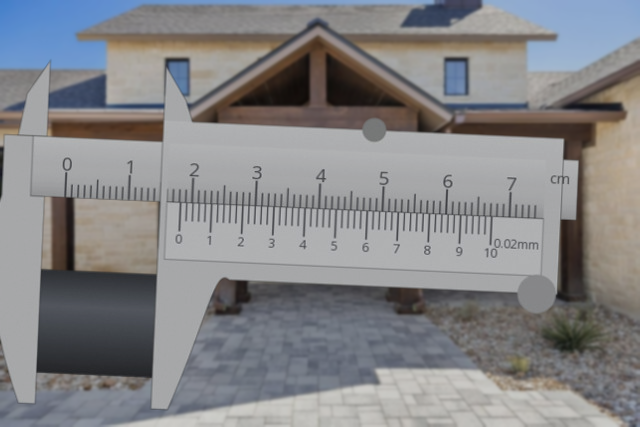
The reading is 18.2 mm
